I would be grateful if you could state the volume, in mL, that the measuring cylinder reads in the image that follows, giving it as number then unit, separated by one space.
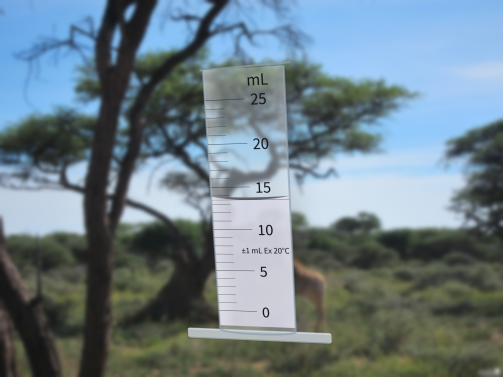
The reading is 13.5 mL
